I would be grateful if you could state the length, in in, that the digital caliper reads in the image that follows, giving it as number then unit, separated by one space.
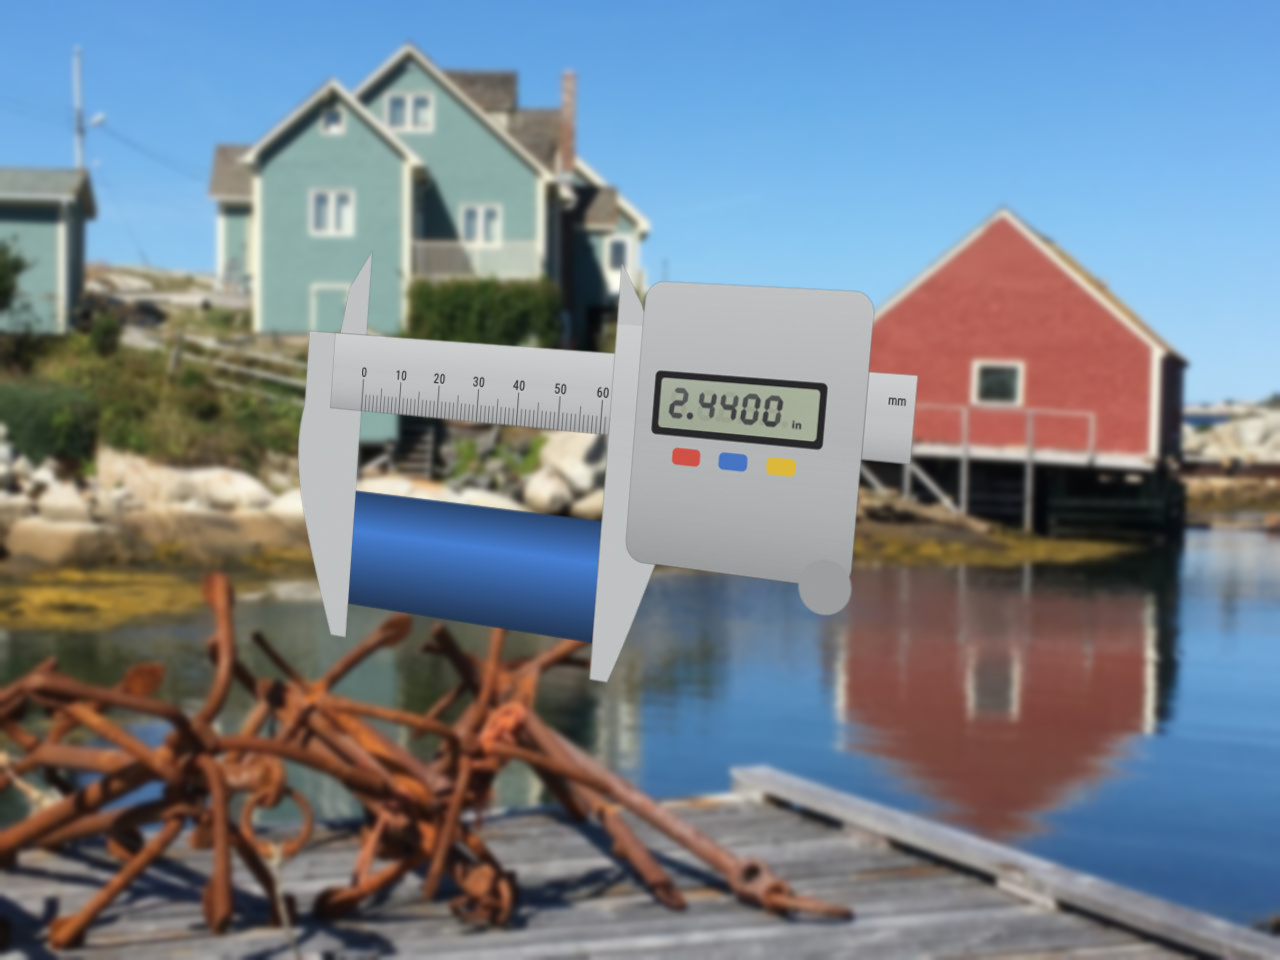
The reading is 2.4400 in
